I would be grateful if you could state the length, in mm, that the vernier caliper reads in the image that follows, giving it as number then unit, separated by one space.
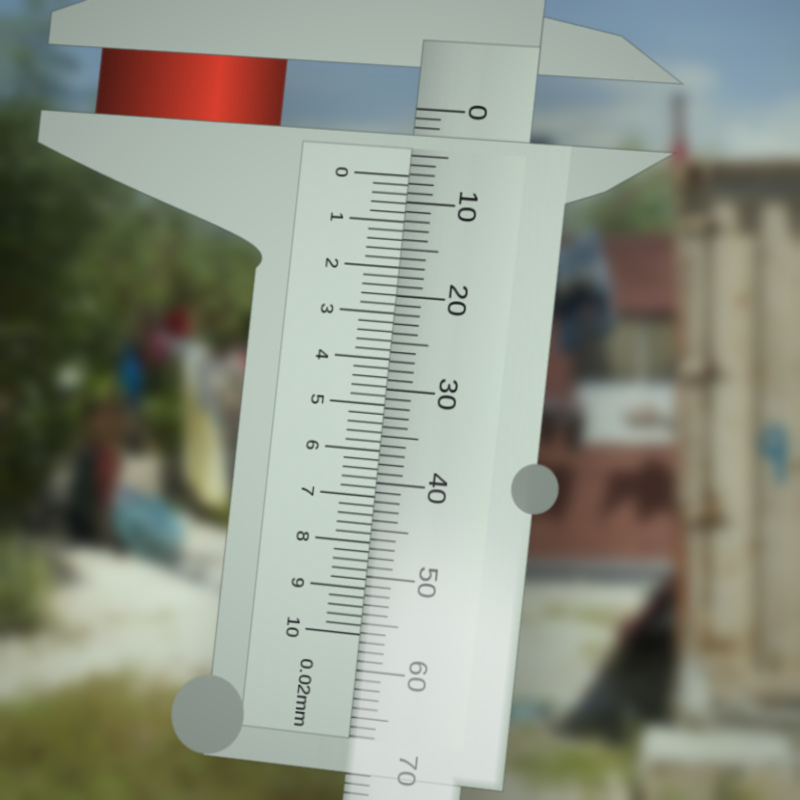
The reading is 7.2 mm
